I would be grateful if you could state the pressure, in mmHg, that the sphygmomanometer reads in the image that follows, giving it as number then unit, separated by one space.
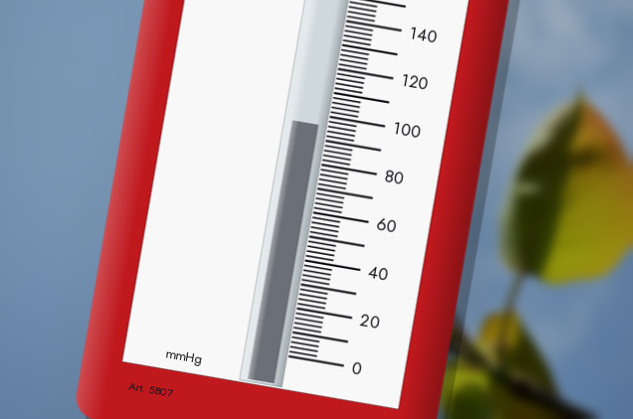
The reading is 96 mmHg
